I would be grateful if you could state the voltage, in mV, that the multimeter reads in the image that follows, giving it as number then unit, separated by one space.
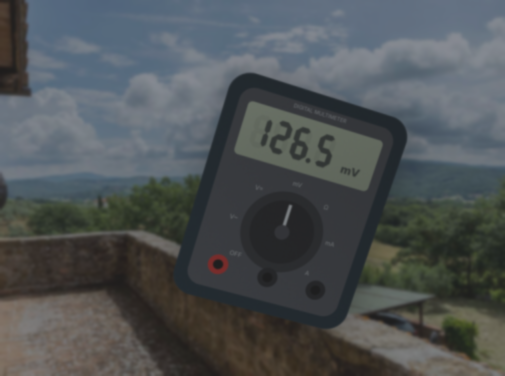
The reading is 126.5 mV
